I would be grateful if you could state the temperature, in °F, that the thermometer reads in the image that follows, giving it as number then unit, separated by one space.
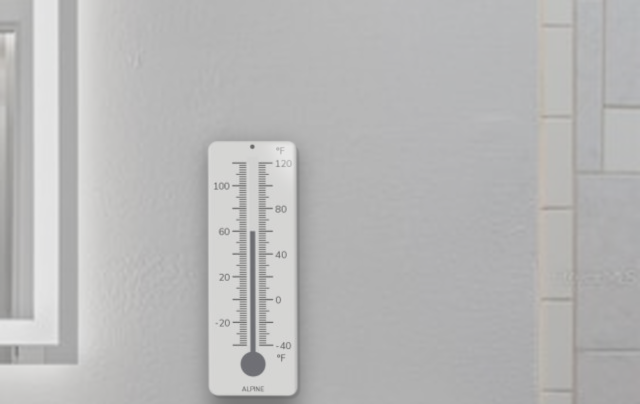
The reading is 60 °F
